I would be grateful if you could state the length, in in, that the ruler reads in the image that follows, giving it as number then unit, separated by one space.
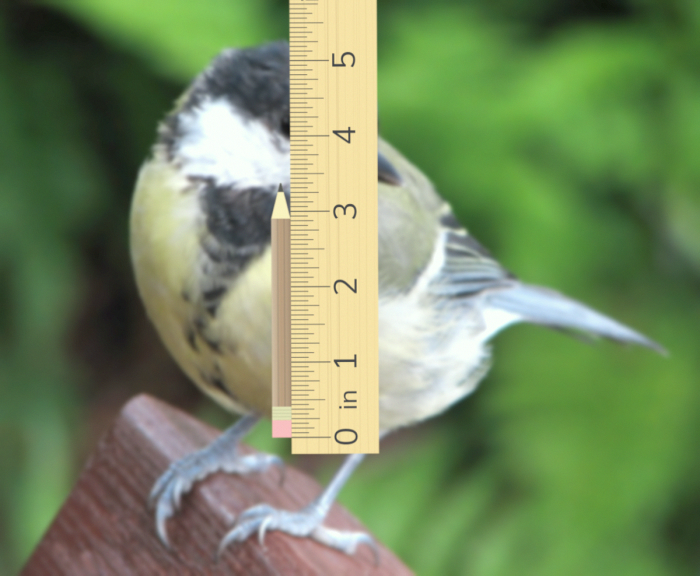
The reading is 3.375 in
